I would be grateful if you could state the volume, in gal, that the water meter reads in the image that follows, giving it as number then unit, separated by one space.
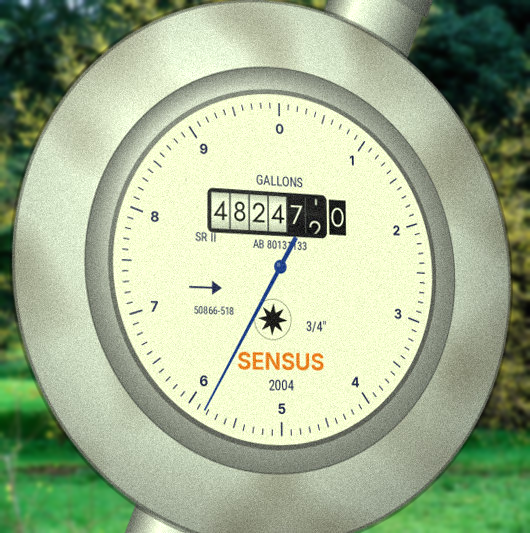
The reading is 4824715.8 gal
